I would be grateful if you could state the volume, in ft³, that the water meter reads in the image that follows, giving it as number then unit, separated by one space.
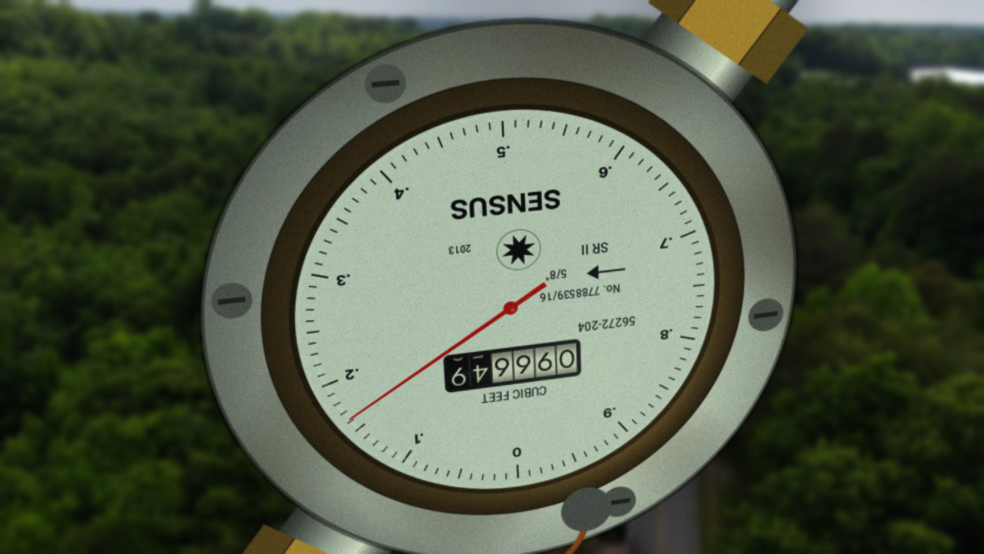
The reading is 96649.16 ft³
